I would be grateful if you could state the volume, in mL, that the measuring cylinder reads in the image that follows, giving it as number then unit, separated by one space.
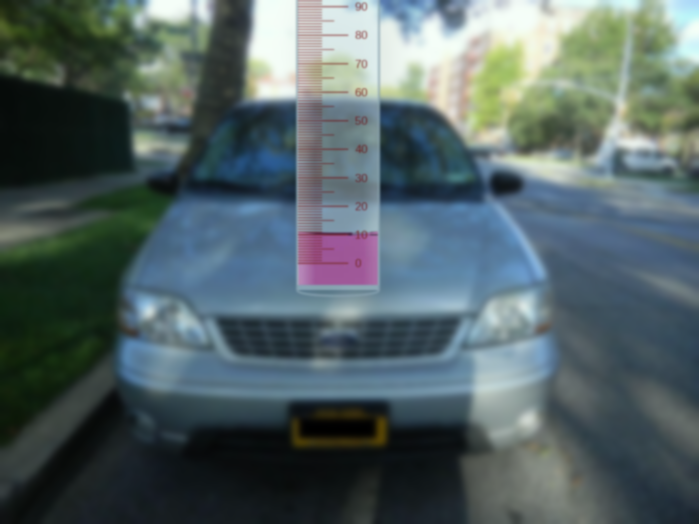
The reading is 10 mL
